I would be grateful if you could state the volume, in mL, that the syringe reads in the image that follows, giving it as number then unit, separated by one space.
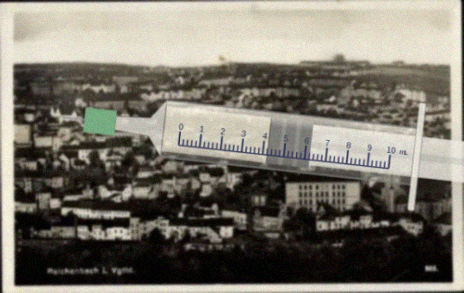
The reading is 4.2 mL
